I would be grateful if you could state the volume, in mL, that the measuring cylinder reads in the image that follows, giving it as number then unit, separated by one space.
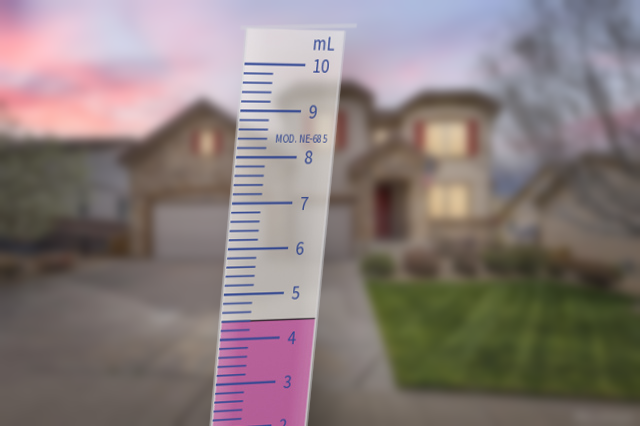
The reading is 4.4 mL
